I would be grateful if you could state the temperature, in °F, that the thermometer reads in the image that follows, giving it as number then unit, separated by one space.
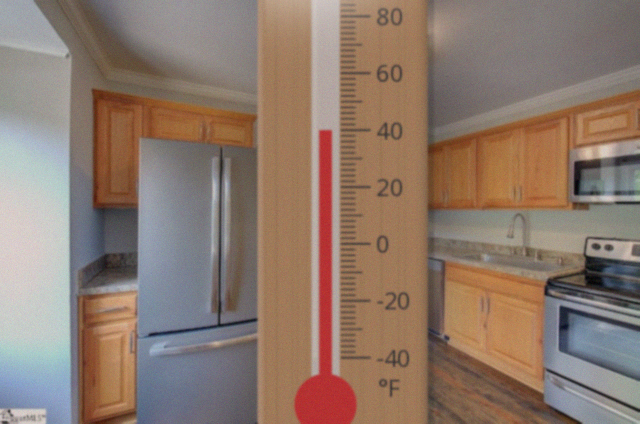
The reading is 40 °F
